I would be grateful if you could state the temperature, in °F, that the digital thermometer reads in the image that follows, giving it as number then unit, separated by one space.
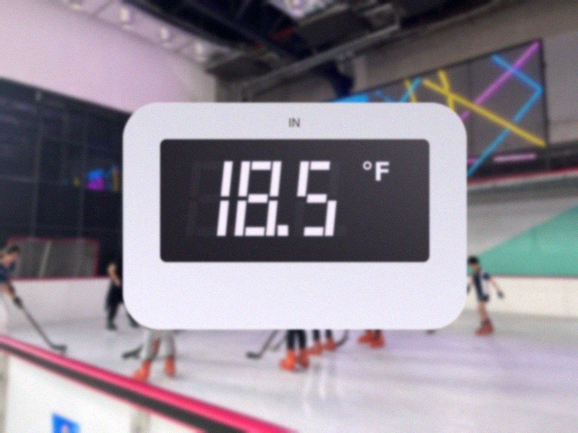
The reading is 18.5 °F
